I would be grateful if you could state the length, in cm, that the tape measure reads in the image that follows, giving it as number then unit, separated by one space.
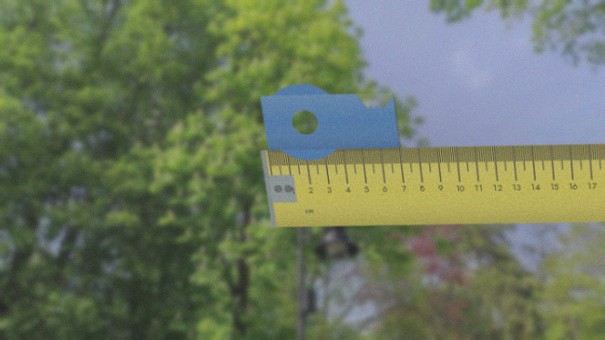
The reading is 7 cm
